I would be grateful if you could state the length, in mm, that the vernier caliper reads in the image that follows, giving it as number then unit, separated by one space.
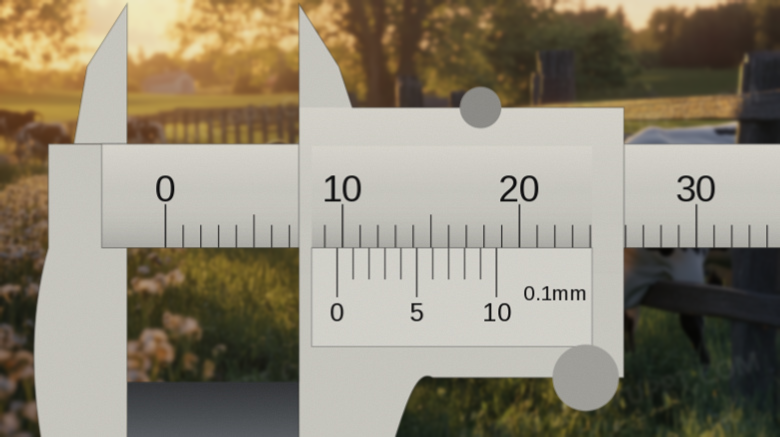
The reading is 9.7 mm
